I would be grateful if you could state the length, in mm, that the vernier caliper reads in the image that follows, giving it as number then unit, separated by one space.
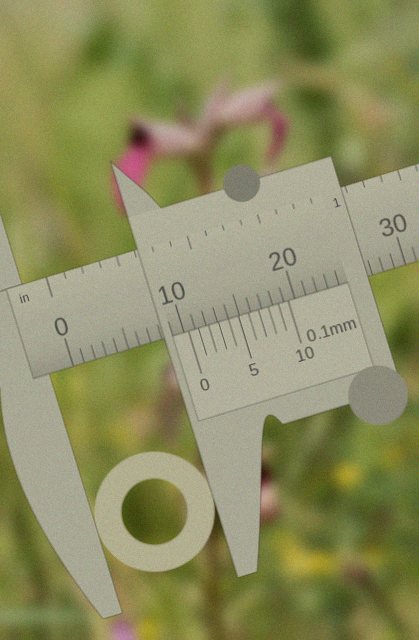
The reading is 10.4 mm
